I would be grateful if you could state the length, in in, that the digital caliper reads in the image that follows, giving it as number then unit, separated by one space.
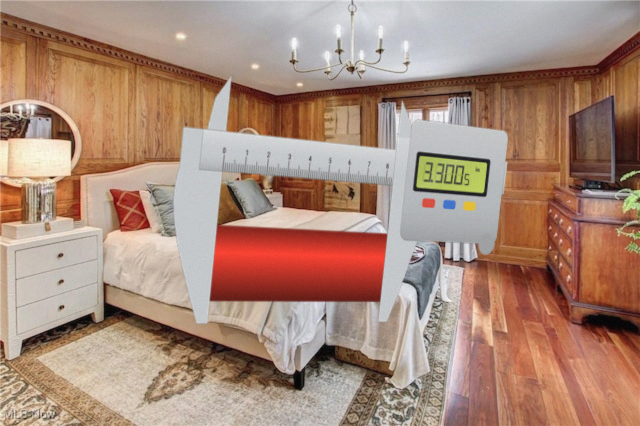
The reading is 3.3005 in
